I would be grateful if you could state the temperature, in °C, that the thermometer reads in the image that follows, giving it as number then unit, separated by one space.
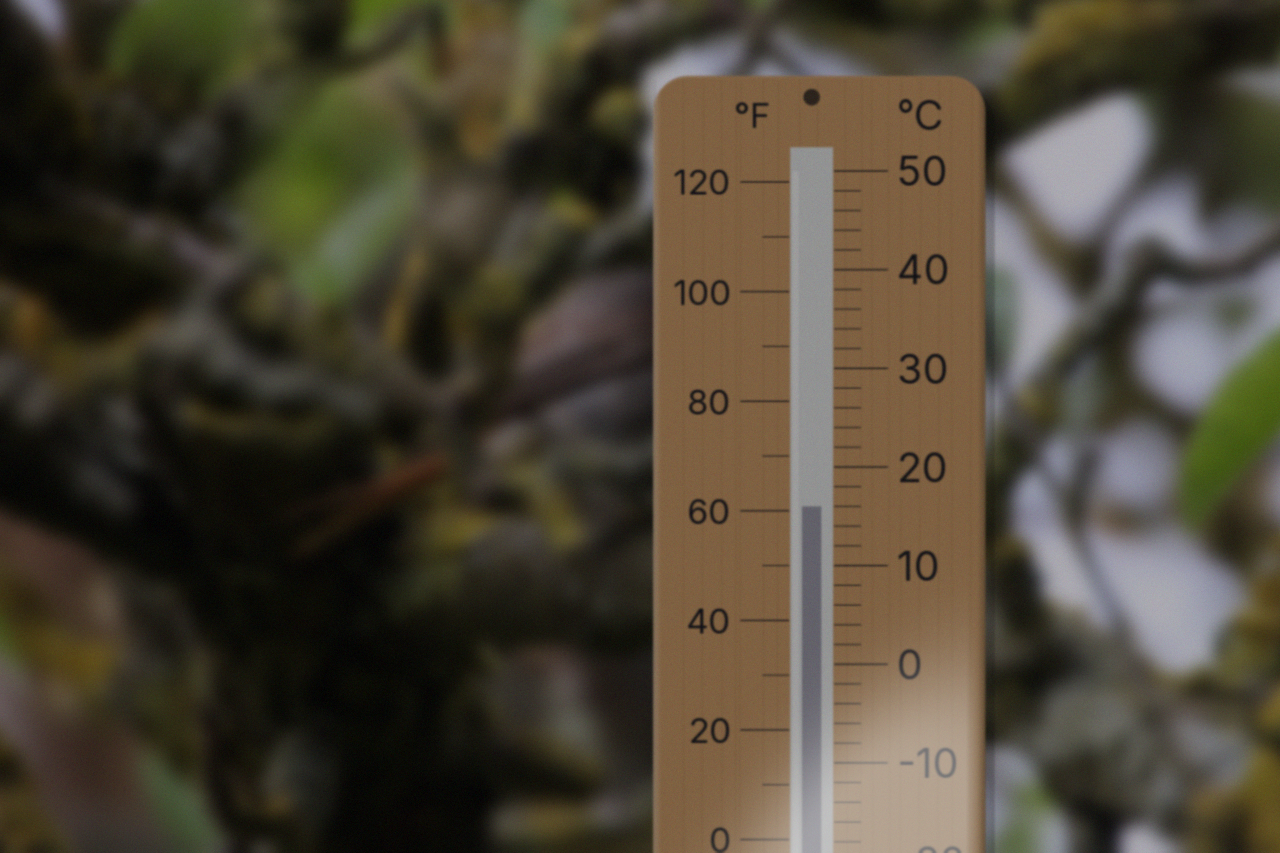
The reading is 16 °C
